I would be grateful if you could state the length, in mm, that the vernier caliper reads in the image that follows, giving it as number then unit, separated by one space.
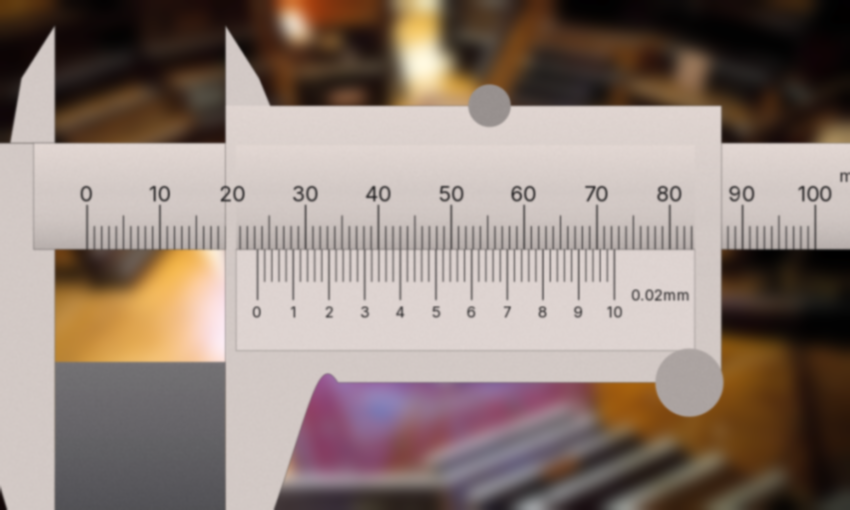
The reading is 23.4 mm
